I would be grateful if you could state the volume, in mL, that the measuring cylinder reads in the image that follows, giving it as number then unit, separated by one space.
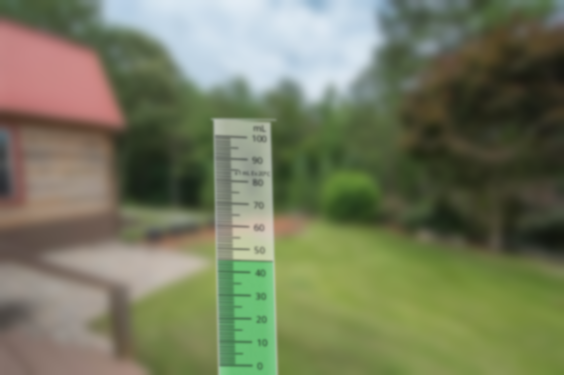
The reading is 45 mL
